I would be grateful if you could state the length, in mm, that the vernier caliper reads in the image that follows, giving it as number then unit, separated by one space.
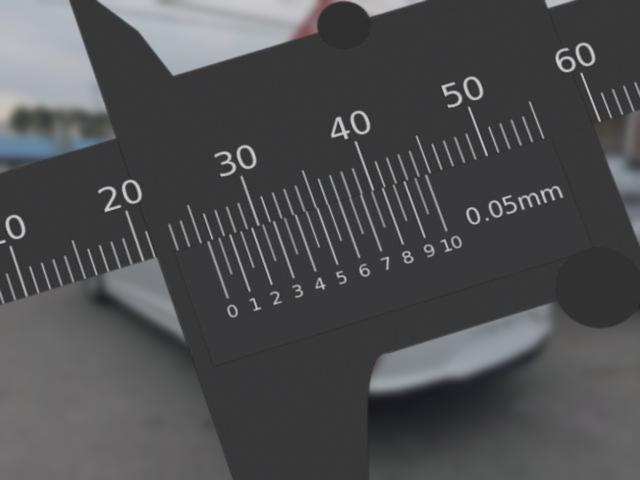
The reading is 25.6 mm
